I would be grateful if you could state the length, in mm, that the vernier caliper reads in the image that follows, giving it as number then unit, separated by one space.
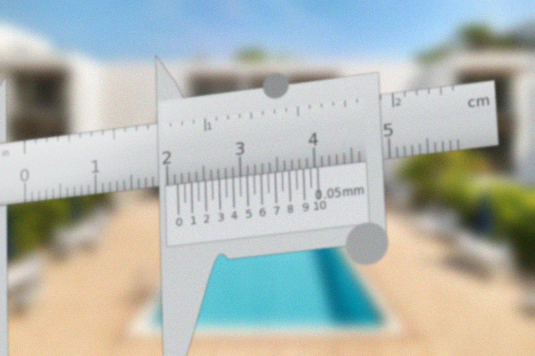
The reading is 21.4 mm
